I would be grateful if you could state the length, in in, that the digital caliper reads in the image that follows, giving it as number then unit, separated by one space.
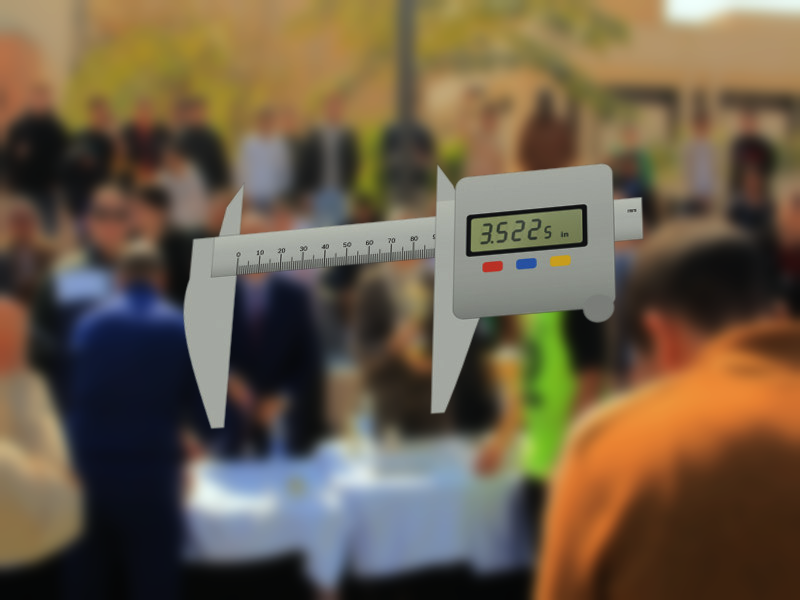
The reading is 3.5225 in
